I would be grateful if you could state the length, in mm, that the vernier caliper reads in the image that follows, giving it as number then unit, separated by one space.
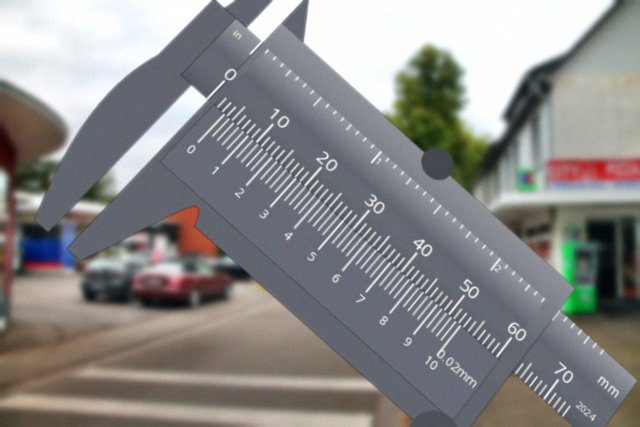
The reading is 3.5 mm
